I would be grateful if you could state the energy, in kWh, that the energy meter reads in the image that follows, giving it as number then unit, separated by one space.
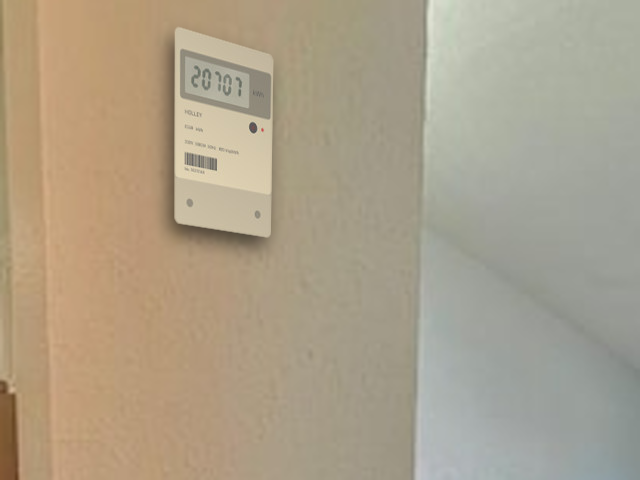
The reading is 20707 kWh
